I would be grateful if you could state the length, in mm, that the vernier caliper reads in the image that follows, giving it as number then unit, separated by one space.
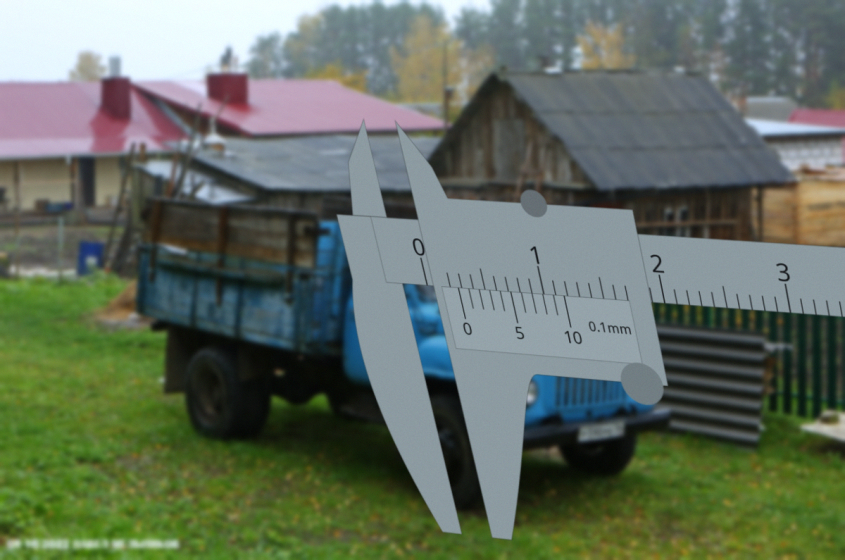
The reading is 2.7 mm
